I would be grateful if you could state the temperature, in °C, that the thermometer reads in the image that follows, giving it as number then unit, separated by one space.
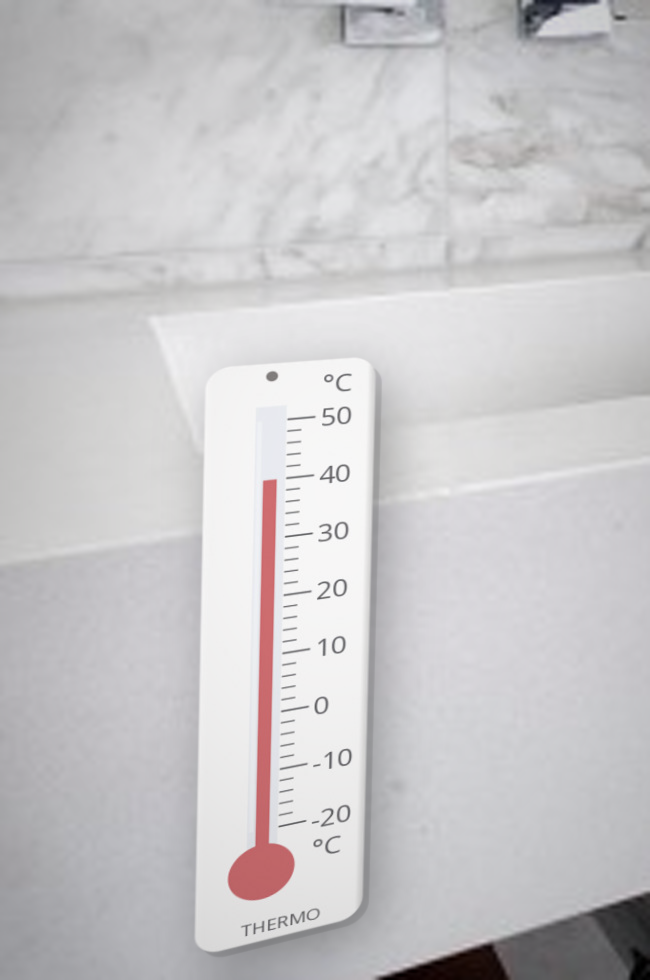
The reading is 40 °C
